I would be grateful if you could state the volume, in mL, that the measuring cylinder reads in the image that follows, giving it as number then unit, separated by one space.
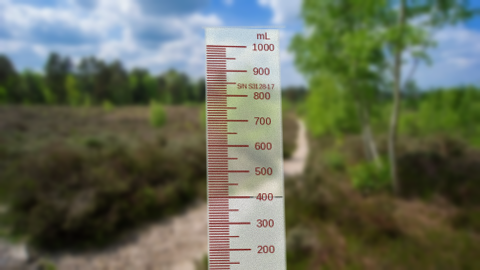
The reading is 400 mL
